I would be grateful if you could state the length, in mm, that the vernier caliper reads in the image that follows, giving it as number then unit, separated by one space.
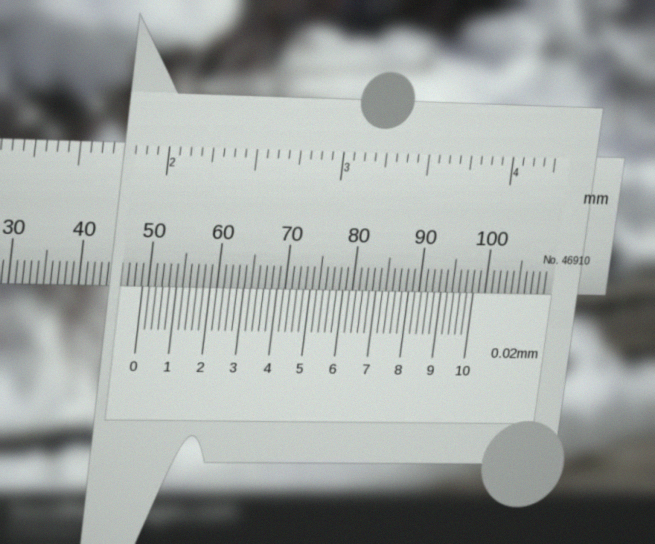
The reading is 49.2 mm
